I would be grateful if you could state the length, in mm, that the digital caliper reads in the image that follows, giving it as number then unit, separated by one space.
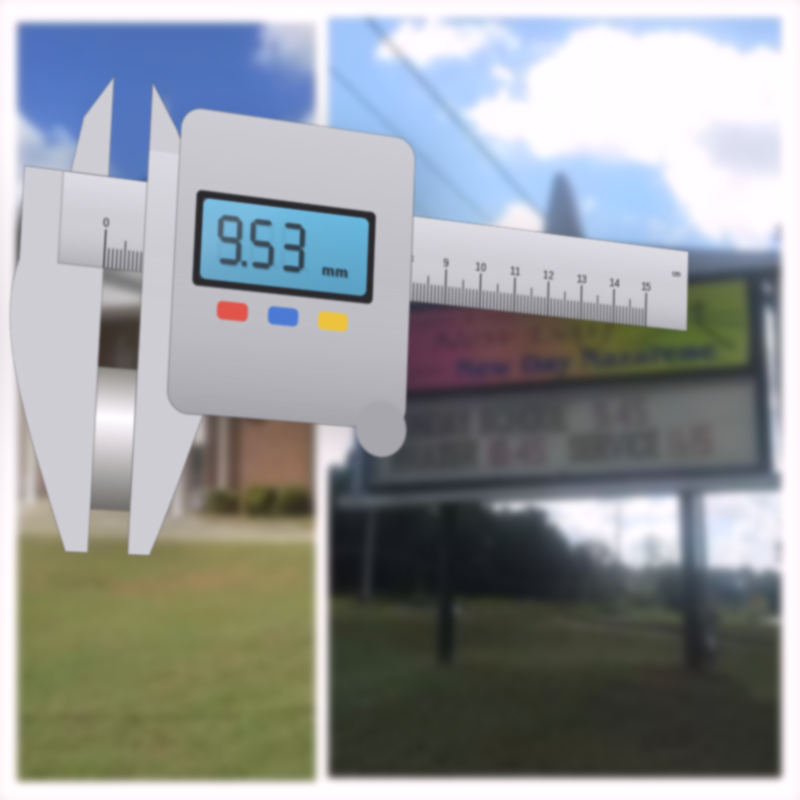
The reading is 9.53 mm
